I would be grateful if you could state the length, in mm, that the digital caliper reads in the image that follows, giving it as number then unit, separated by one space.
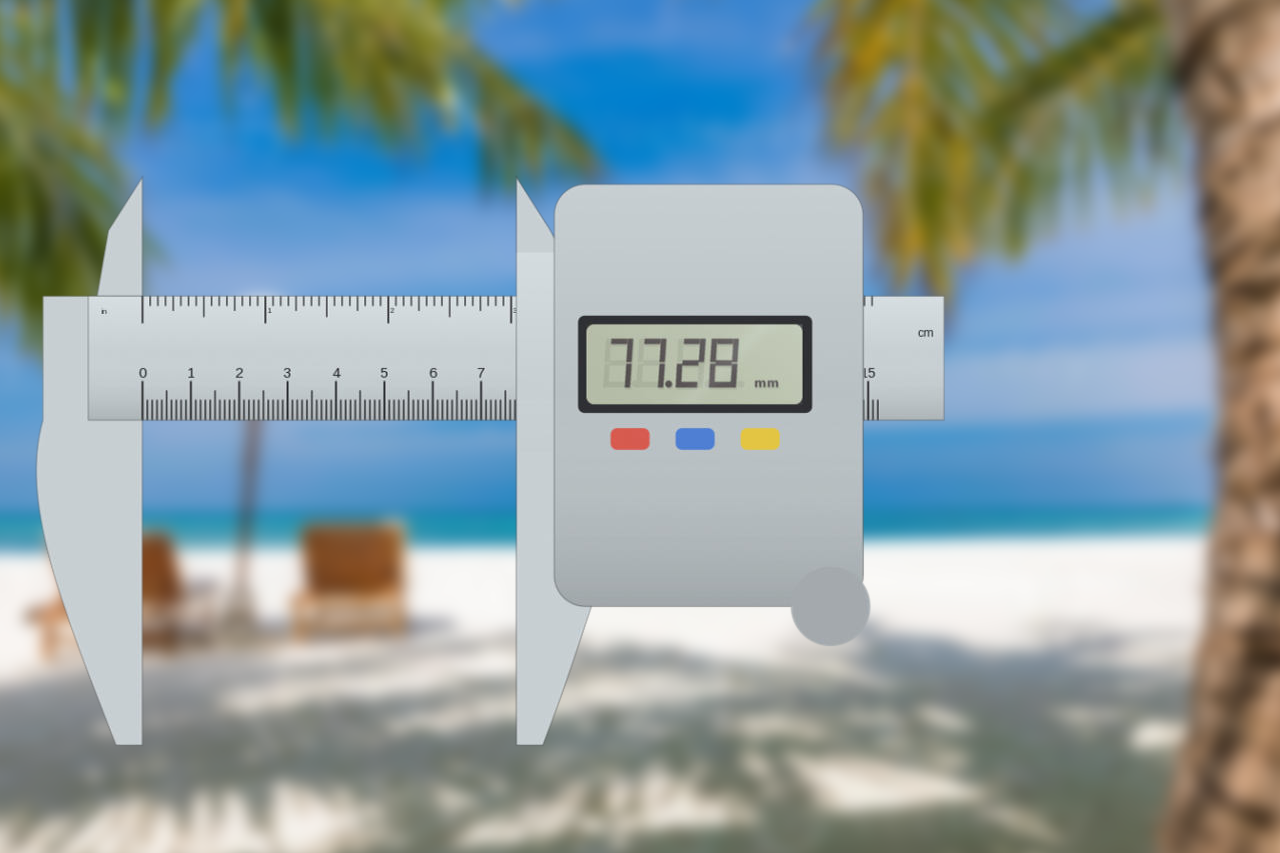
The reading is 77.28 mm
